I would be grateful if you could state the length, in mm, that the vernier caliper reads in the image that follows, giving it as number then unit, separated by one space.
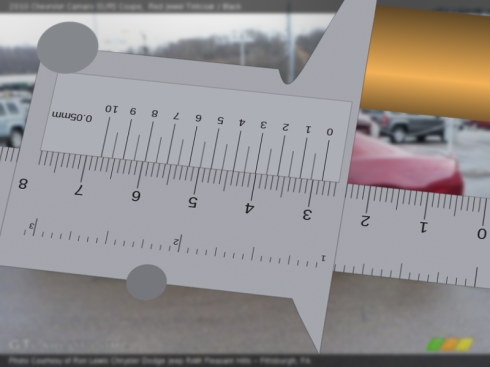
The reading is 28.4 mm
